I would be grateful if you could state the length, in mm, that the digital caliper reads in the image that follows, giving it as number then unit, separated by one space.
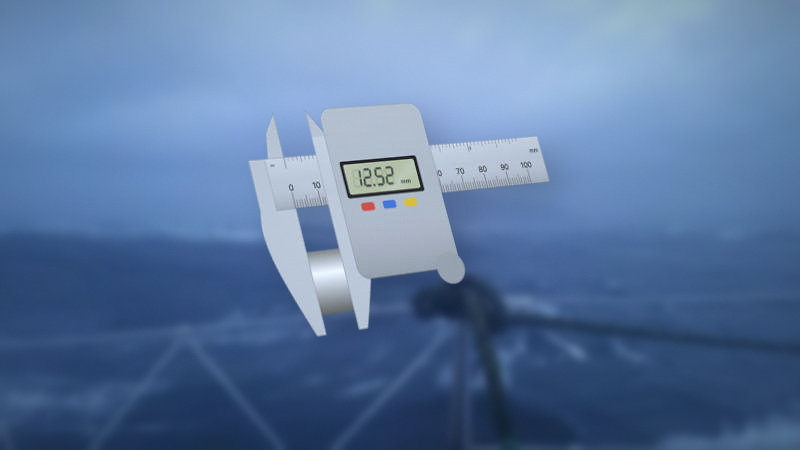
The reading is 12.52 mm
